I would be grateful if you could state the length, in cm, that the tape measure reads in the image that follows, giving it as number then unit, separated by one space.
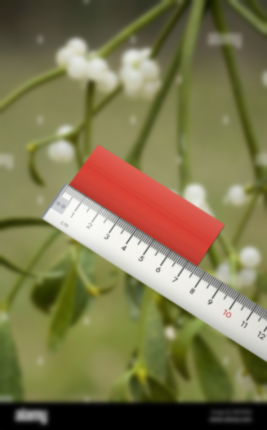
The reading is 7.5 cm
